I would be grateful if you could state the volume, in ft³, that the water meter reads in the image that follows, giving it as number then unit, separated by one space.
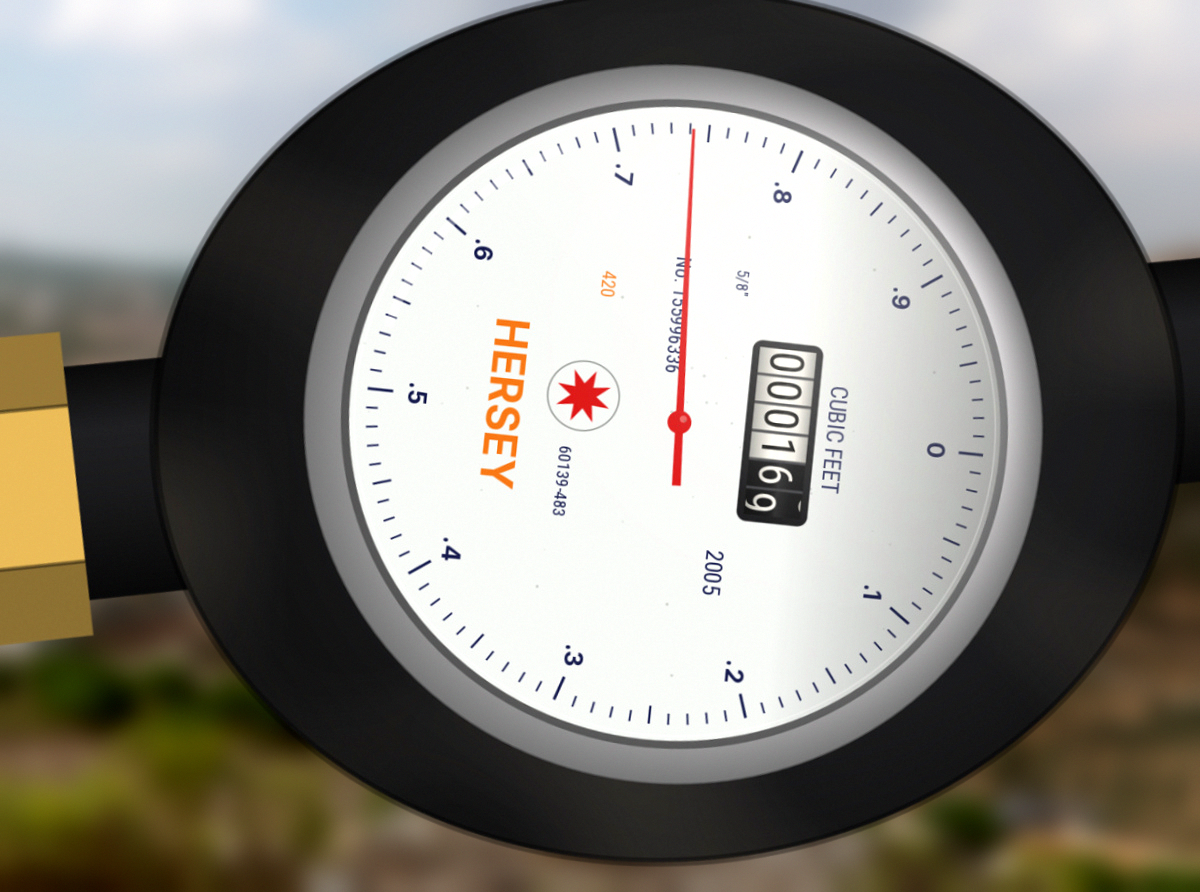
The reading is 168.74 ft³
